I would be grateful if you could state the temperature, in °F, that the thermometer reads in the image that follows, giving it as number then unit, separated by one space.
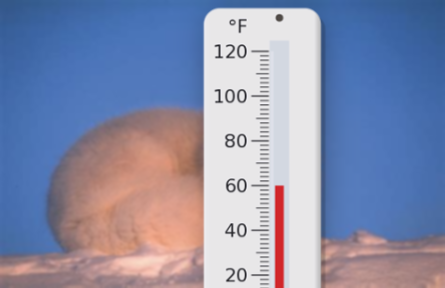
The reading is 60 °F
